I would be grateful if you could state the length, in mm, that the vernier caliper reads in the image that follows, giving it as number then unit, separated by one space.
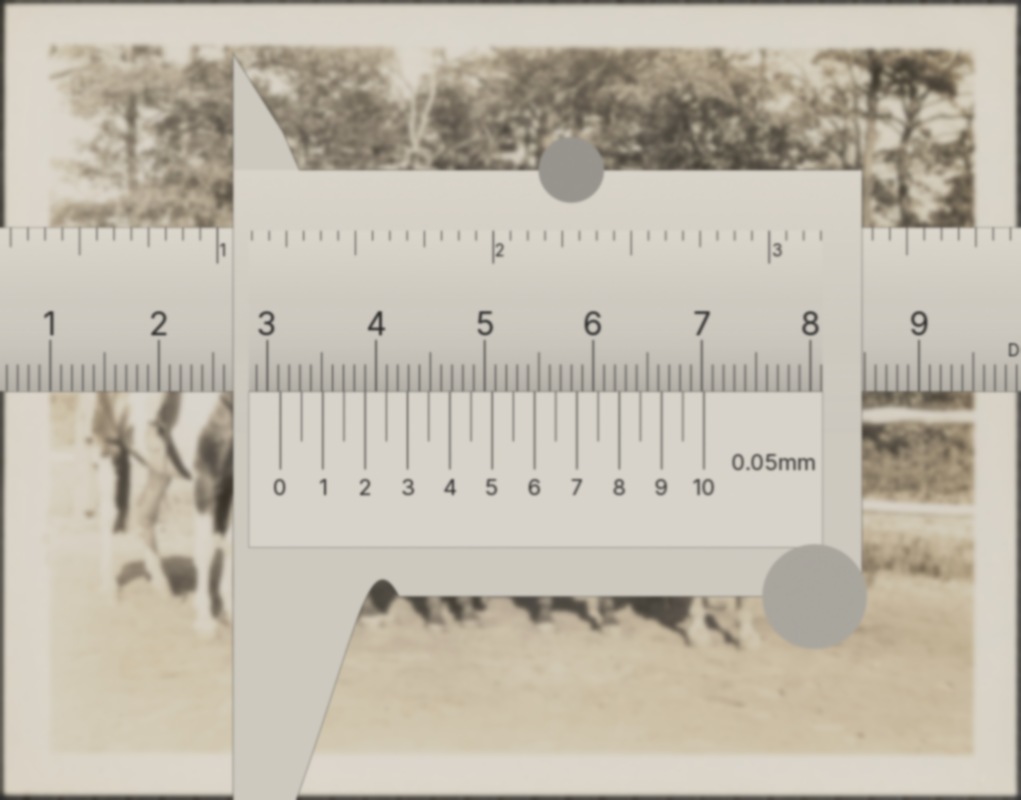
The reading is 31.2 mm
